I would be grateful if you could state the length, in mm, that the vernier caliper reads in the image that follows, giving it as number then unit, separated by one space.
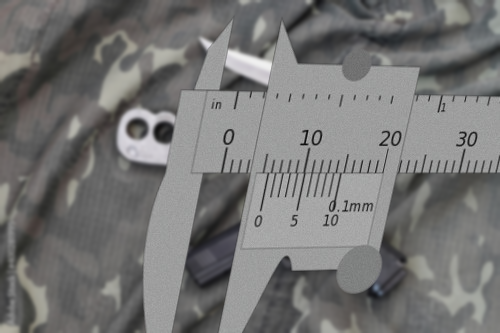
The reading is 5.6 mm
